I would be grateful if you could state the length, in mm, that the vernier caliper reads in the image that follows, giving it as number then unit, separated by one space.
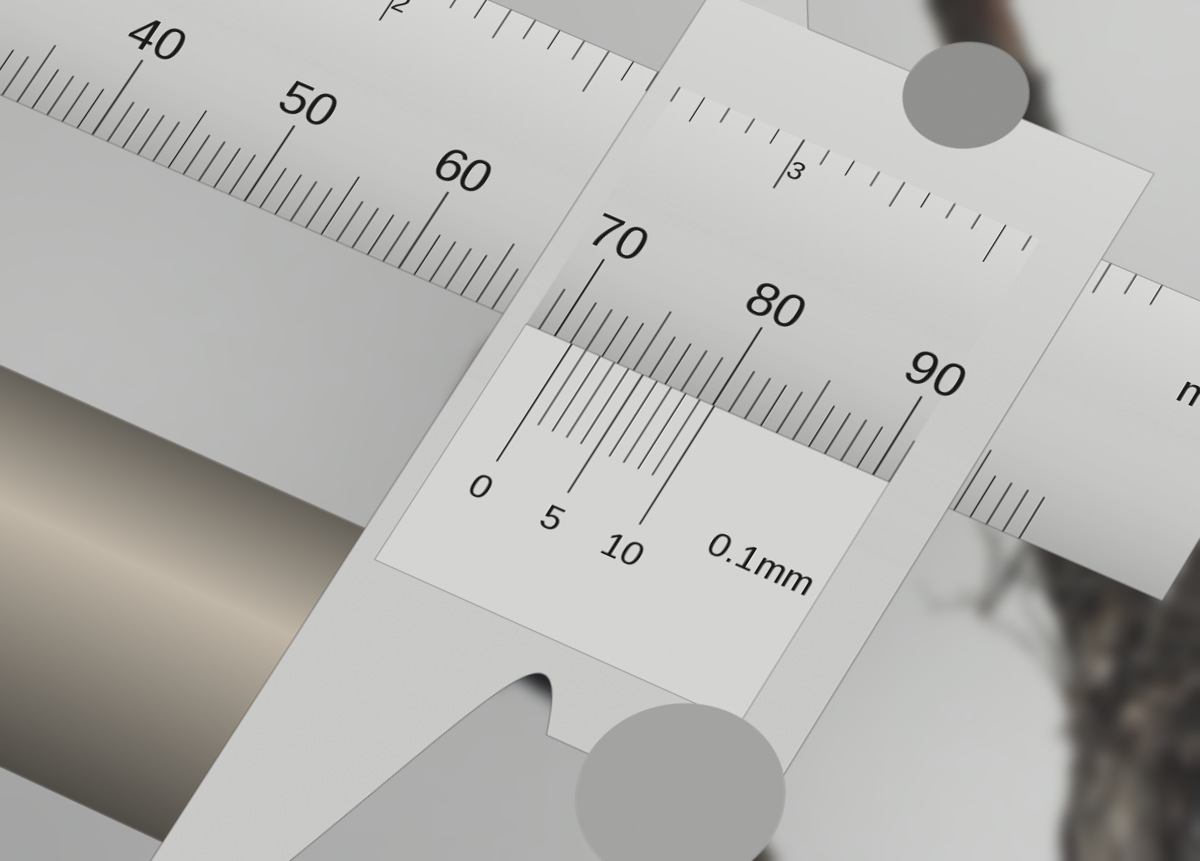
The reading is 71.1 mm
